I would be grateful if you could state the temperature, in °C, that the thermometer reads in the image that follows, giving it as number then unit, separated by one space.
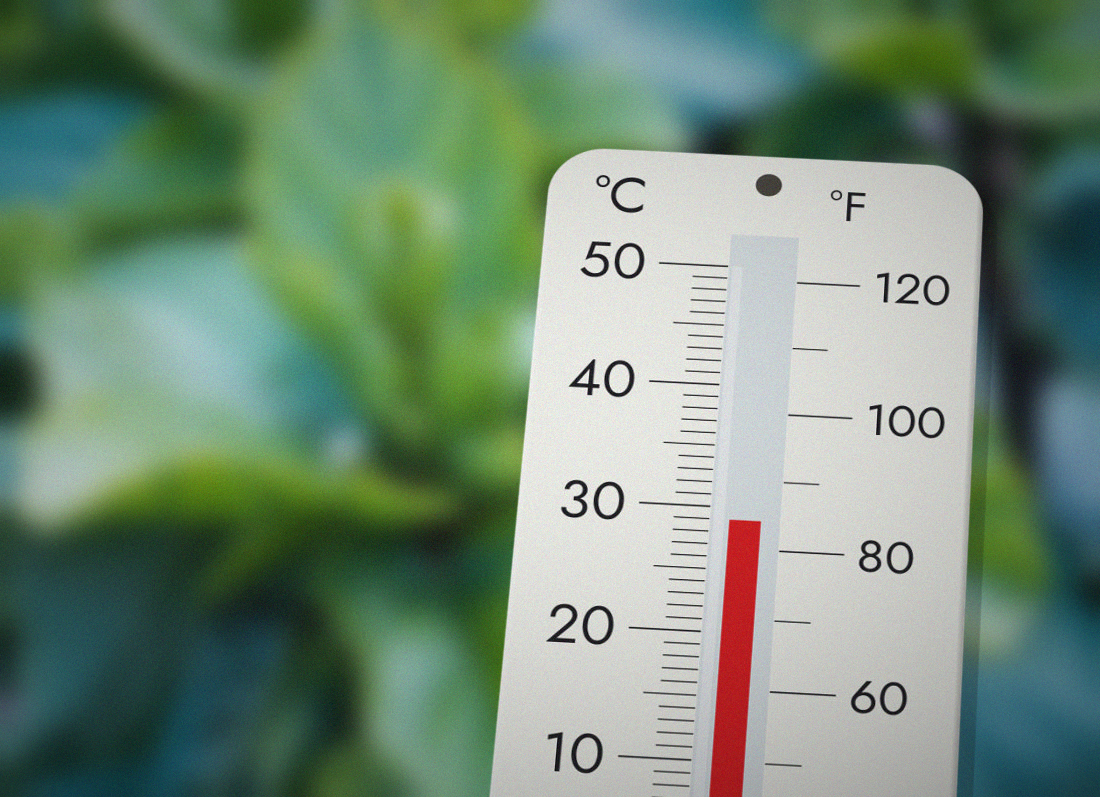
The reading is 29 °C
